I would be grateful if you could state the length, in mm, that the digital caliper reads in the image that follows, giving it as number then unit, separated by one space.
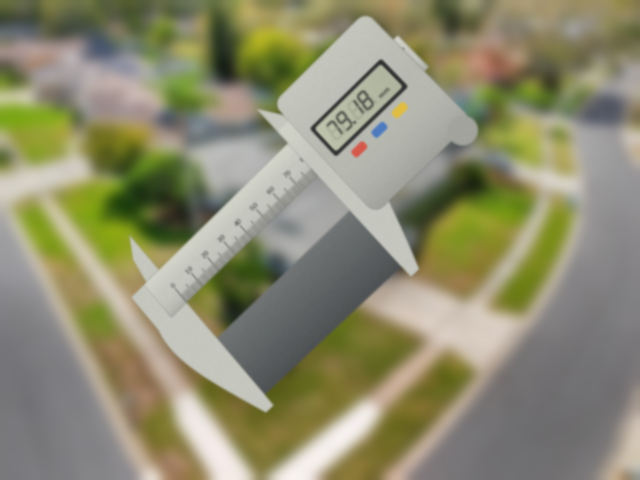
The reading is 79.18 mm
